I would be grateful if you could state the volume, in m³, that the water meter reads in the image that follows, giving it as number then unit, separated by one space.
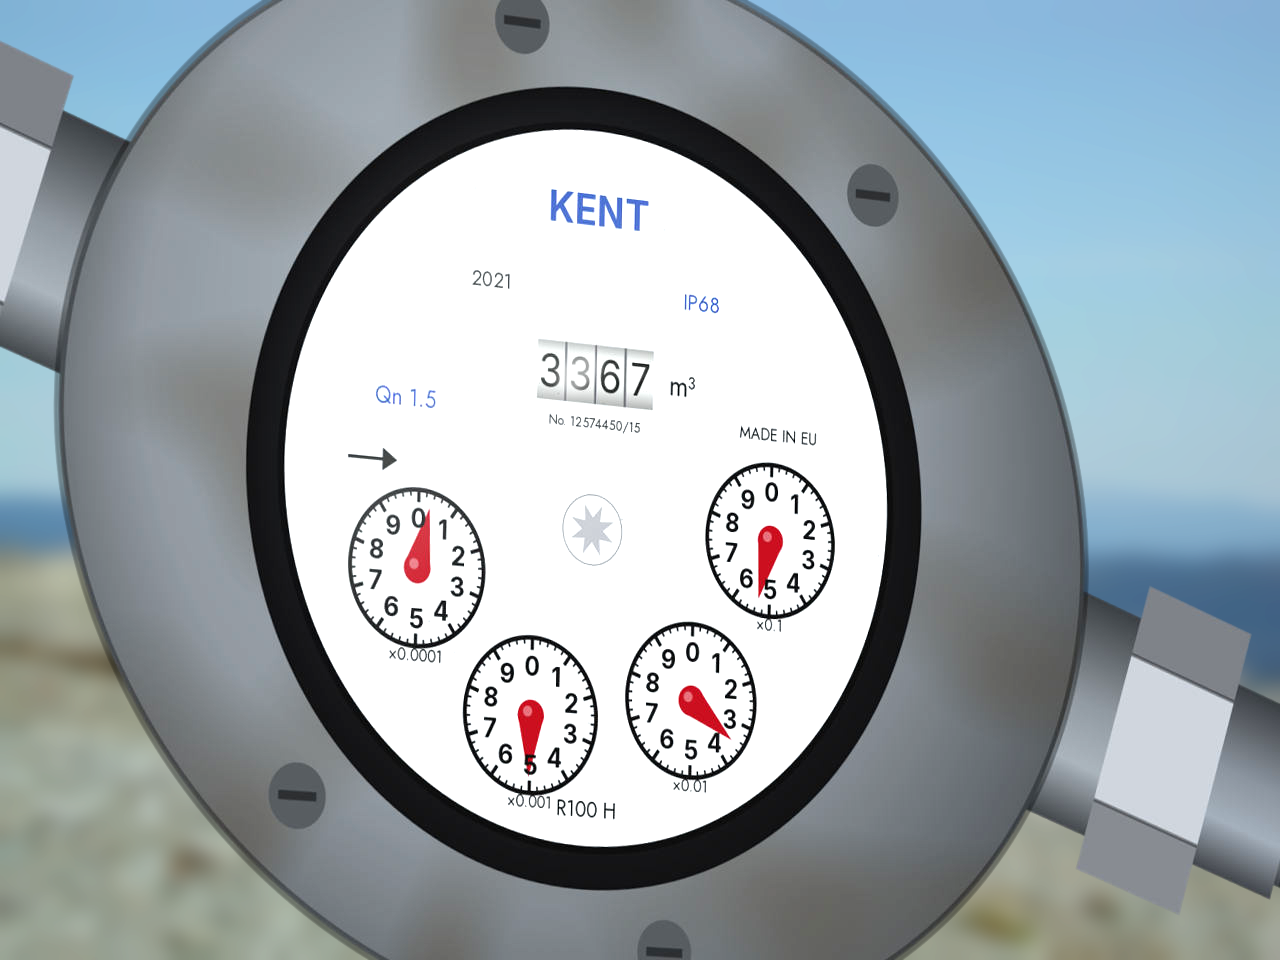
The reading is 3367.5350 m³
